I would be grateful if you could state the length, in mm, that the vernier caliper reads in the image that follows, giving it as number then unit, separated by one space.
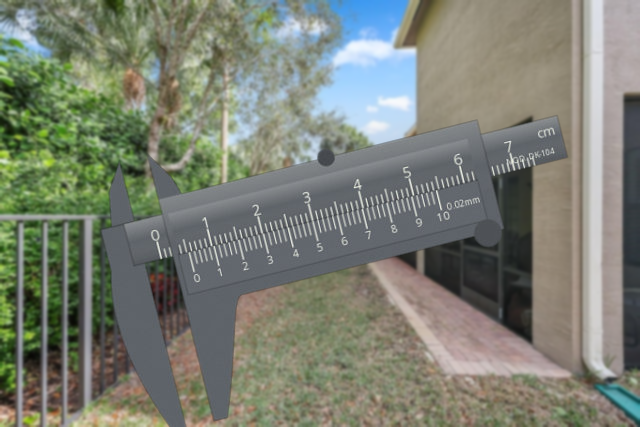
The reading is 5.5 mm
